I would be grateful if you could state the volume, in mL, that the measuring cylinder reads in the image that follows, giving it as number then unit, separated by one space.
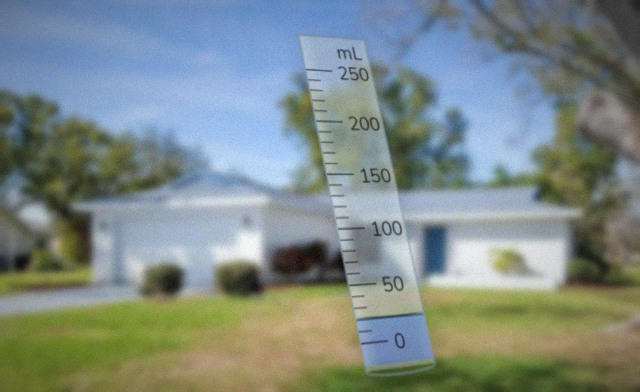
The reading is 20 mL
